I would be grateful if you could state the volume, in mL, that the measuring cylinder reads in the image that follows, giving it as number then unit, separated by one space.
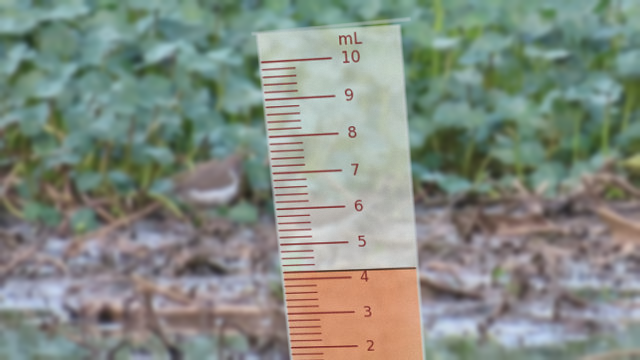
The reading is 4.2 mL
